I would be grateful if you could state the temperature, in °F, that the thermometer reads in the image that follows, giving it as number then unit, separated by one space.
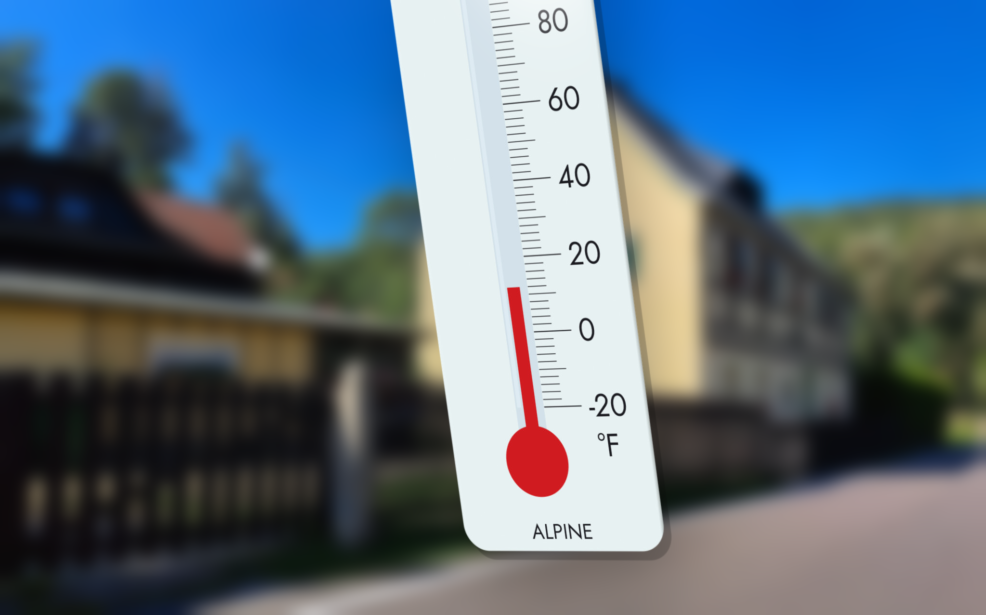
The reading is 12 °F
